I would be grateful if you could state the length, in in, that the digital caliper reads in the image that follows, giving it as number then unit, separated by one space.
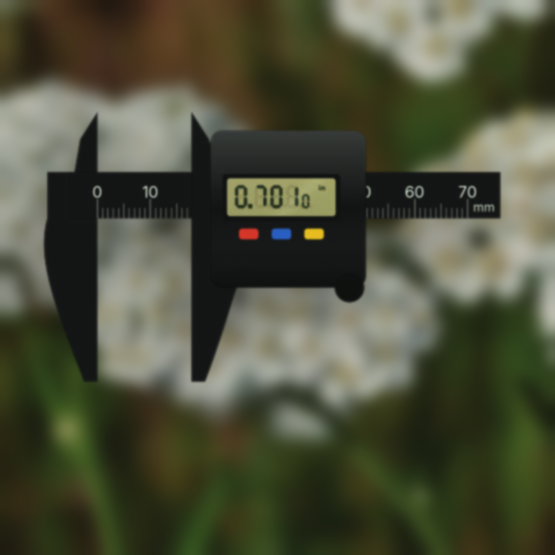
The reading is 0.7010 in
